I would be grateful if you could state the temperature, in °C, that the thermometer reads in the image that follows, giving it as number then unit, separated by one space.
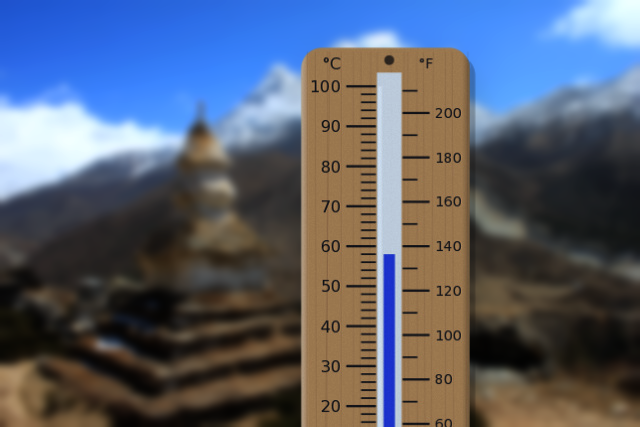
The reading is 58 °C
